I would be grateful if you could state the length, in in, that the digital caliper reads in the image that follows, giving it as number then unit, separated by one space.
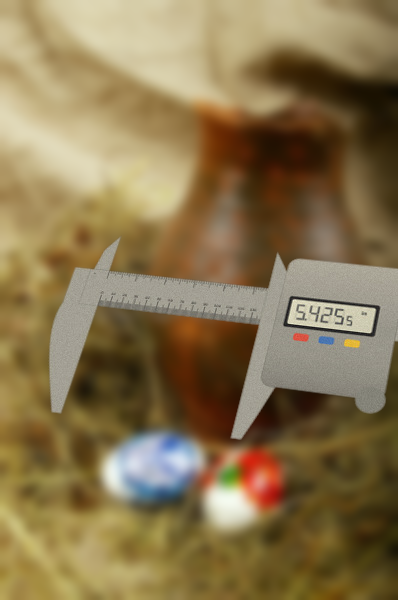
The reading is 5.4255 in
